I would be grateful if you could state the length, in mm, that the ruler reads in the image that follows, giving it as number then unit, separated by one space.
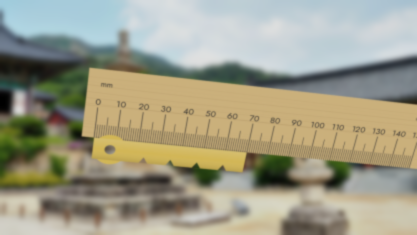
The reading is 70 mm
